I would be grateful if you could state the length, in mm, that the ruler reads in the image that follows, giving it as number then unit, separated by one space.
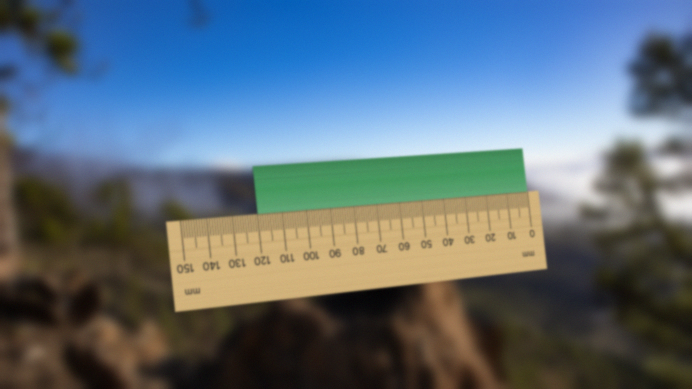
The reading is 120 mm
